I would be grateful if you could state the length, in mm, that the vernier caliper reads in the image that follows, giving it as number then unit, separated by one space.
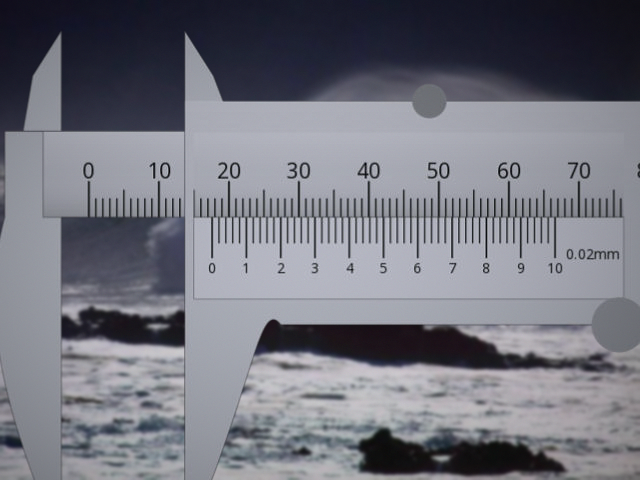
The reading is 17.6 mm
